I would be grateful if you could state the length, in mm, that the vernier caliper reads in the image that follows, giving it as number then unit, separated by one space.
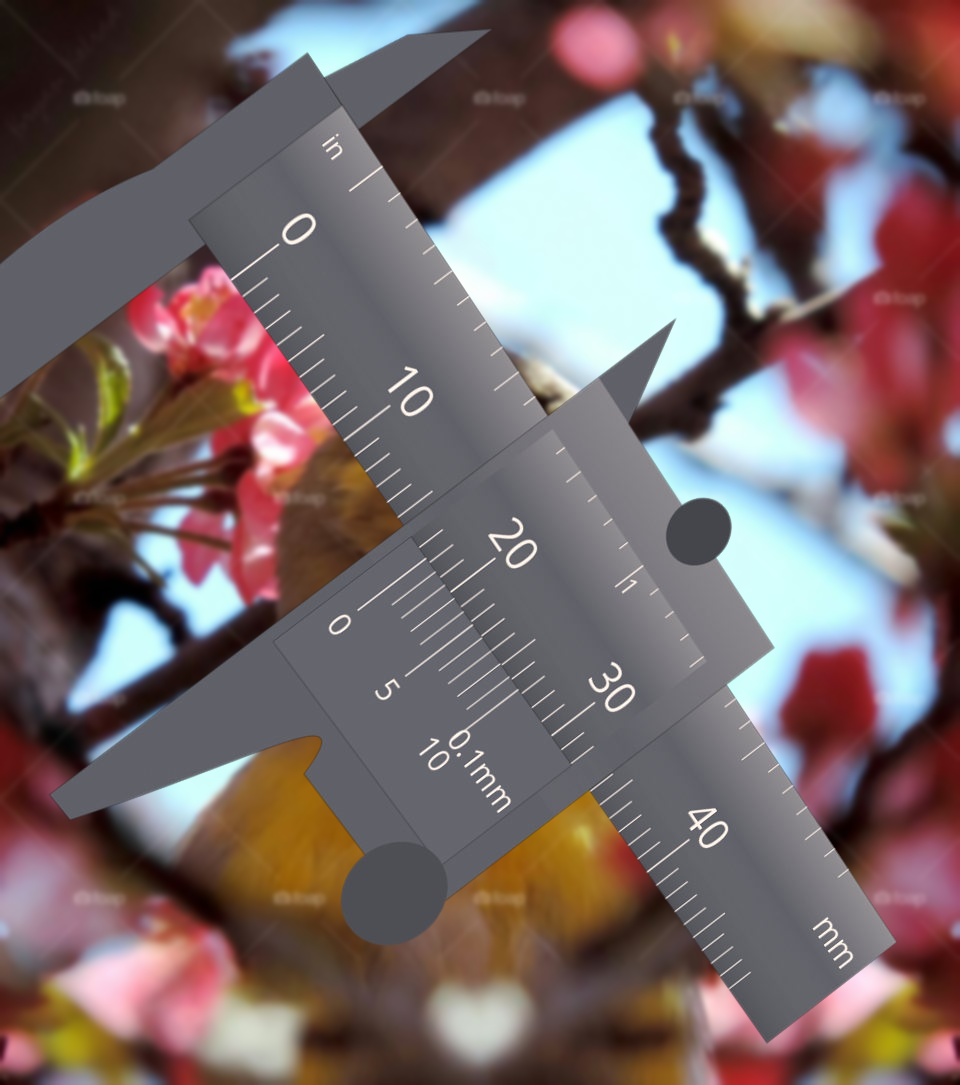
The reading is 17.7 mm
